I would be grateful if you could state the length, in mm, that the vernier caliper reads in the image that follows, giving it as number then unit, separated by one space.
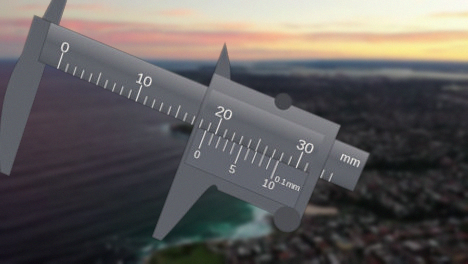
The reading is 18.8 mm
